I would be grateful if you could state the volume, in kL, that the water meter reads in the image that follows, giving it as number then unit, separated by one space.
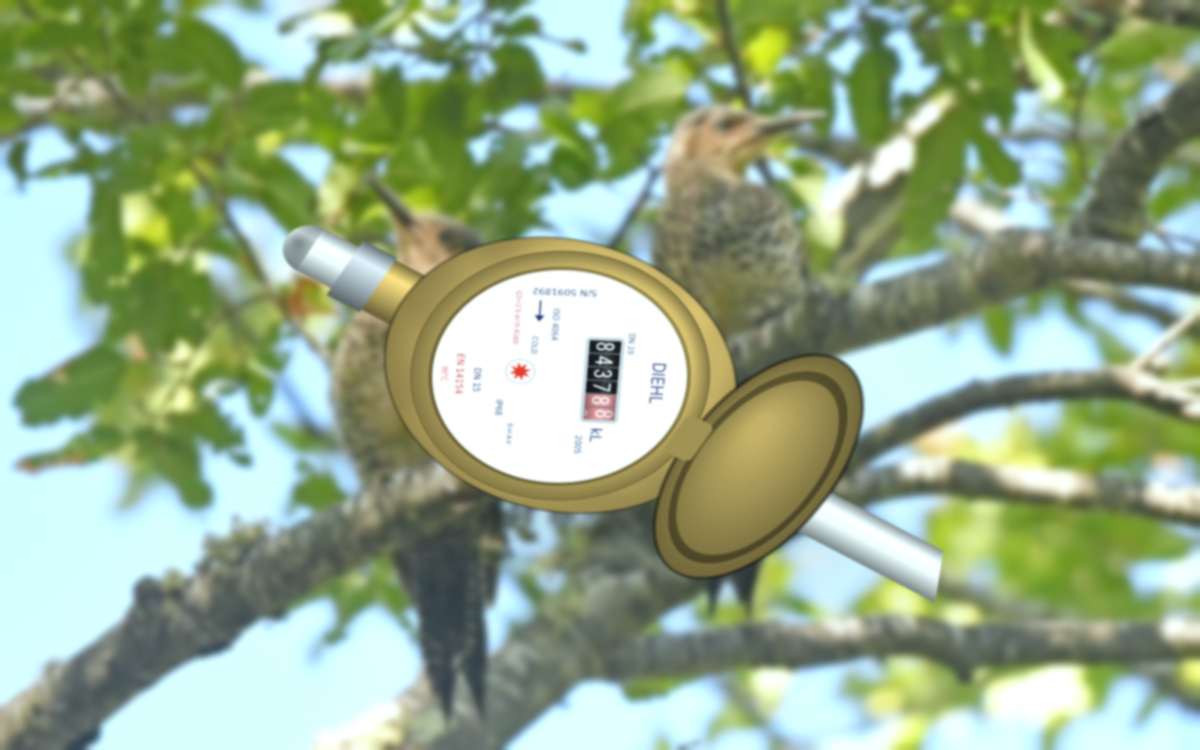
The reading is 8437.88 kL
